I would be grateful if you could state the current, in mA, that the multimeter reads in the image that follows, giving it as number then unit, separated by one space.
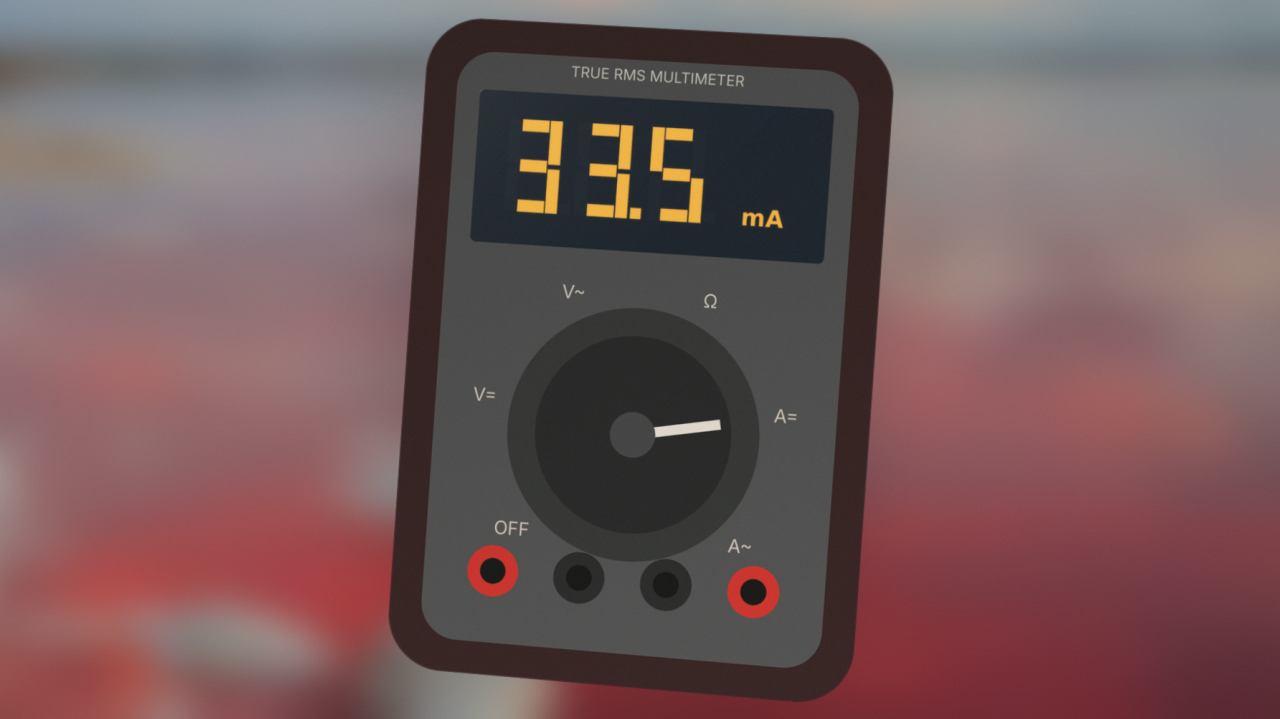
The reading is 33.5 mA
